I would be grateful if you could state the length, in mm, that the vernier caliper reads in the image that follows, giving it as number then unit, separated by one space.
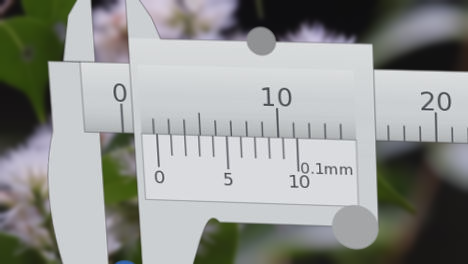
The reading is 2.2 mm
